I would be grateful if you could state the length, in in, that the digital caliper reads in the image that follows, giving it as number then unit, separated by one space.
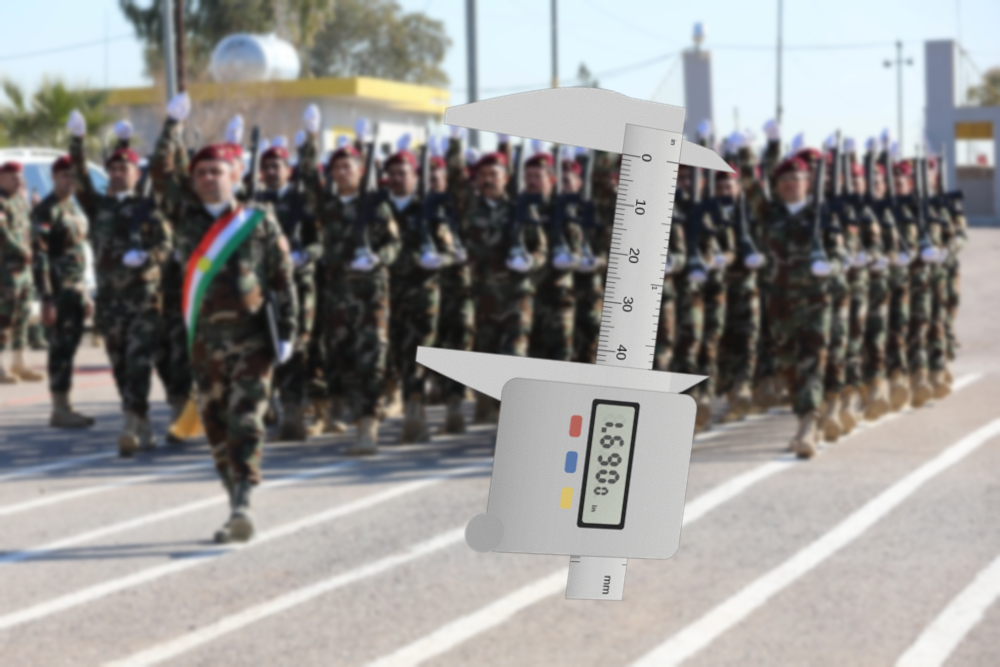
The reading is 1.6900 in
